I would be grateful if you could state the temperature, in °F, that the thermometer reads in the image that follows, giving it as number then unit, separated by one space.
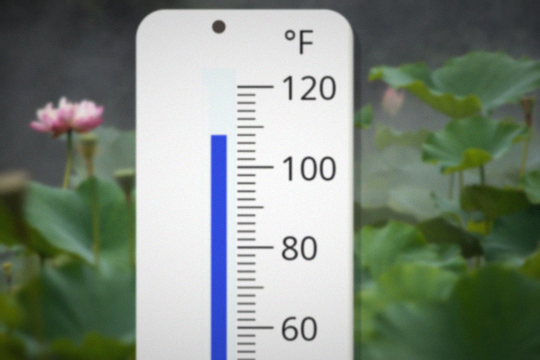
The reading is 108 °F
